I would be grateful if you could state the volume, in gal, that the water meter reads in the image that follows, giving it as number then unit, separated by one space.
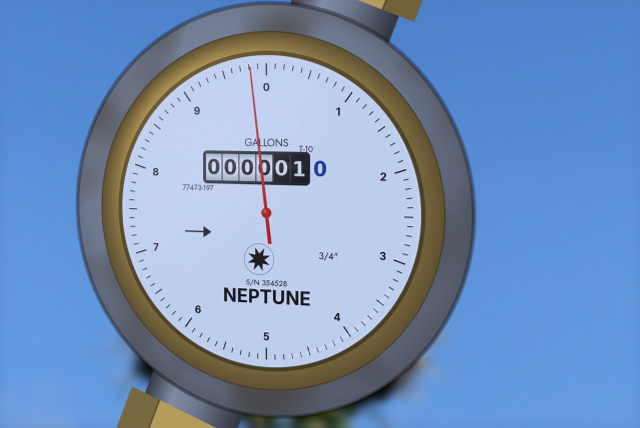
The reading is 9.8 gal
